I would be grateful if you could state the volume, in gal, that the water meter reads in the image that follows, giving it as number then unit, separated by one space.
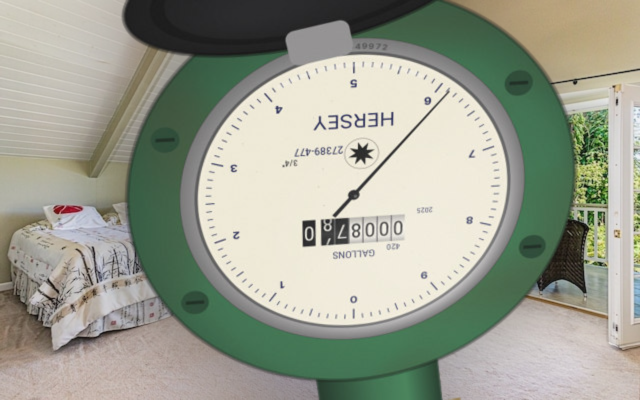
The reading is 8776.1 gal
